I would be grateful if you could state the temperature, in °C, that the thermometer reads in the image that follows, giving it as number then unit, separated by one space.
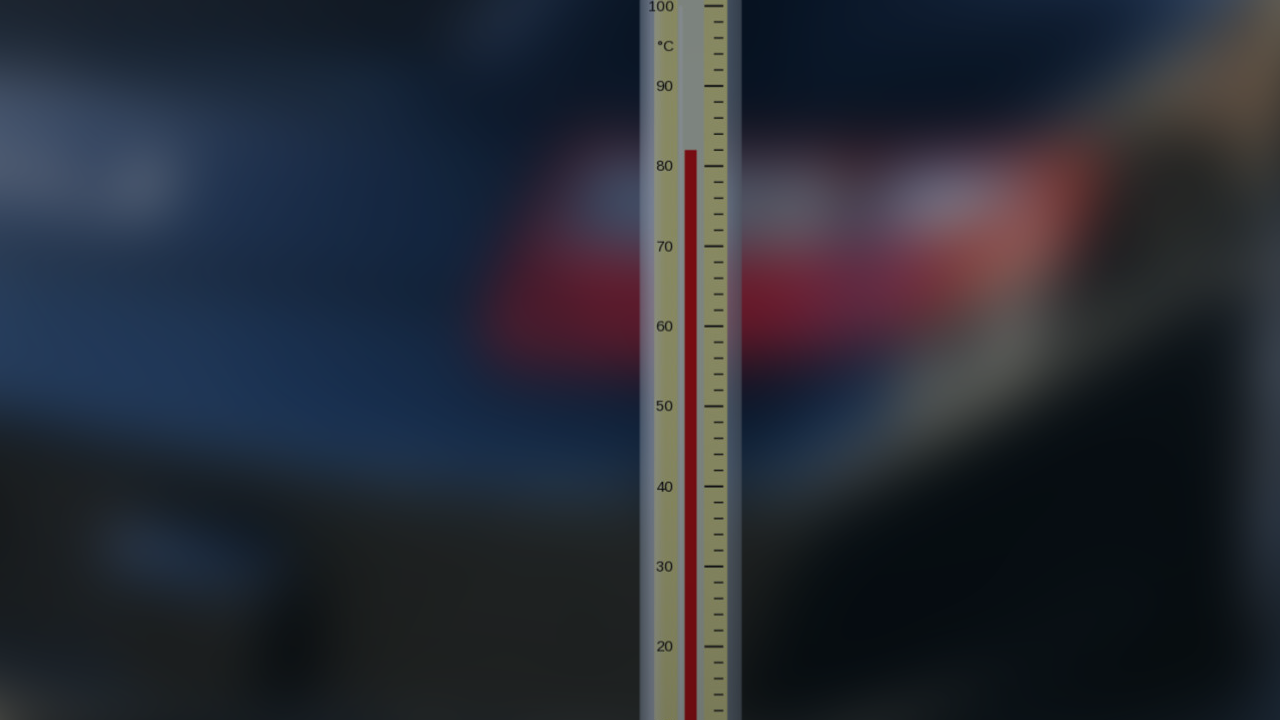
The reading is 82 °C
